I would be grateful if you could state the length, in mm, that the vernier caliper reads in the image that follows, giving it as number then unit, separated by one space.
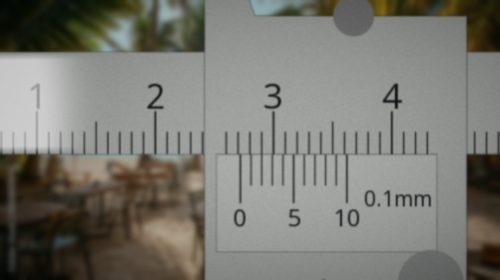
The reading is 27.2 mm
